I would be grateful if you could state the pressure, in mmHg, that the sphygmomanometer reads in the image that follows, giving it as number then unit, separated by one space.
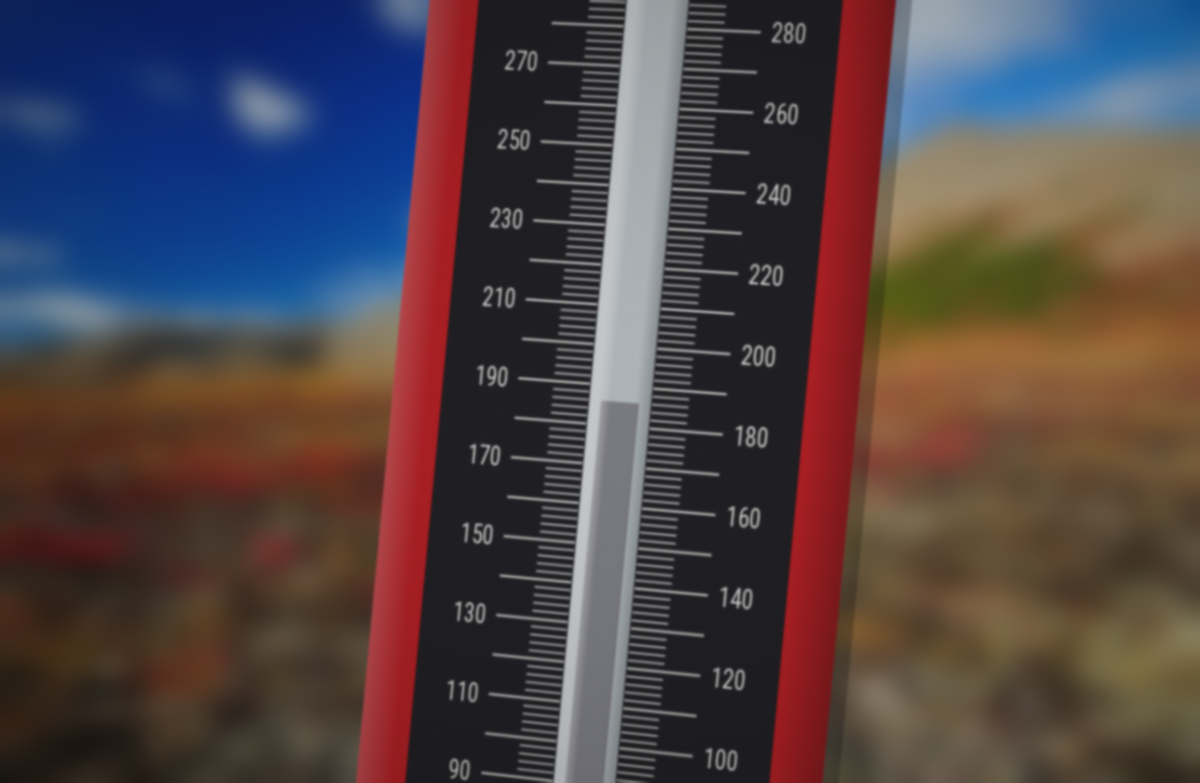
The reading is 186 mmHg
